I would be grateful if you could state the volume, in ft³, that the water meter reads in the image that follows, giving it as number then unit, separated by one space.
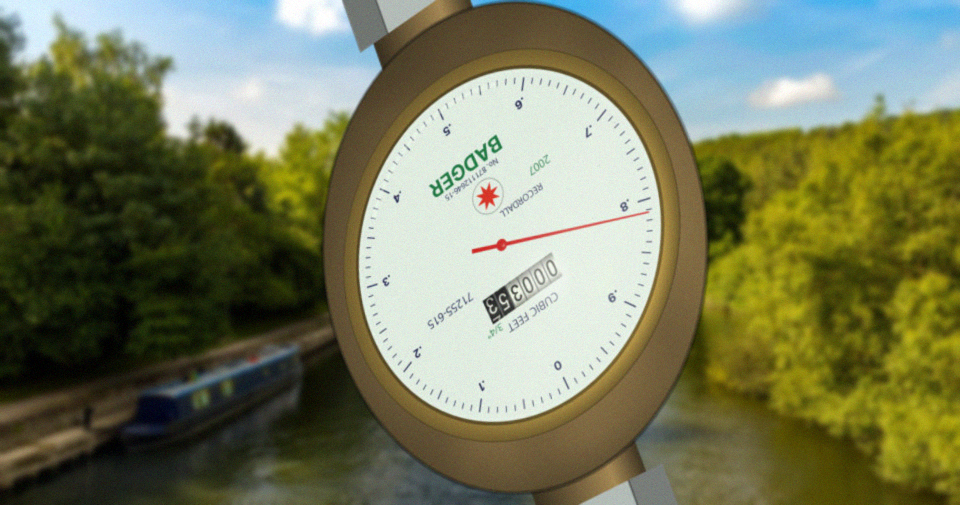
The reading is 352.81 ft³
